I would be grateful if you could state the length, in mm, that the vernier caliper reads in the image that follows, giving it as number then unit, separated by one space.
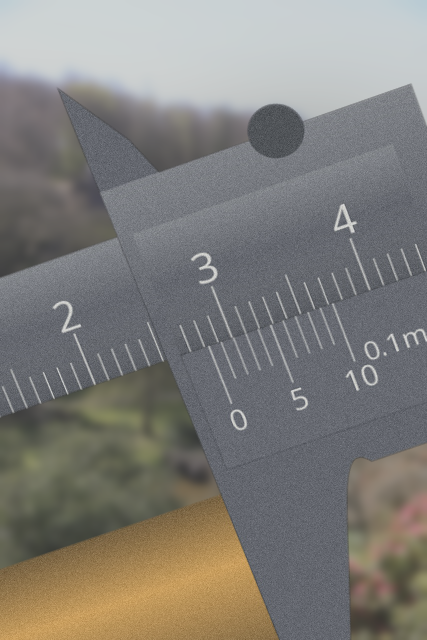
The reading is 28.3 mm
